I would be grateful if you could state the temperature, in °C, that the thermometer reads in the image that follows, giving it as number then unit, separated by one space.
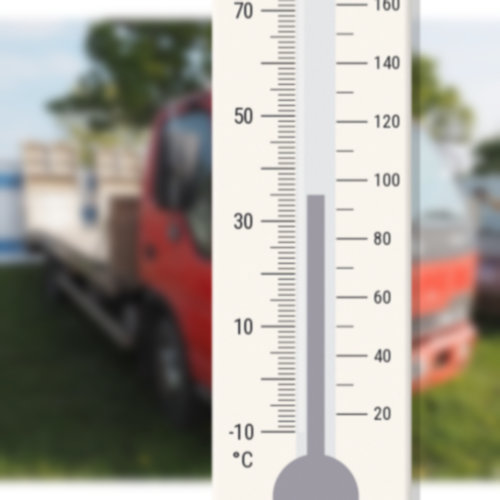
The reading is 35 °C
